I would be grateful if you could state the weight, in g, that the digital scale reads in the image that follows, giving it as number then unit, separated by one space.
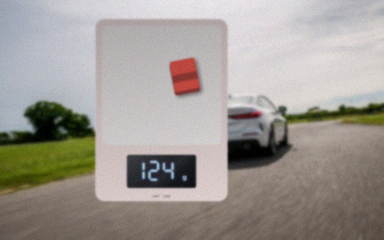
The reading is 124 g
